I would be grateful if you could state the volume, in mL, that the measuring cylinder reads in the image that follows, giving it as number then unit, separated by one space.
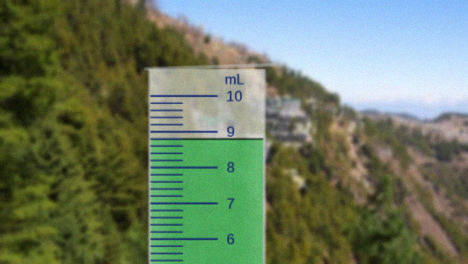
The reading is 8.8 mL
